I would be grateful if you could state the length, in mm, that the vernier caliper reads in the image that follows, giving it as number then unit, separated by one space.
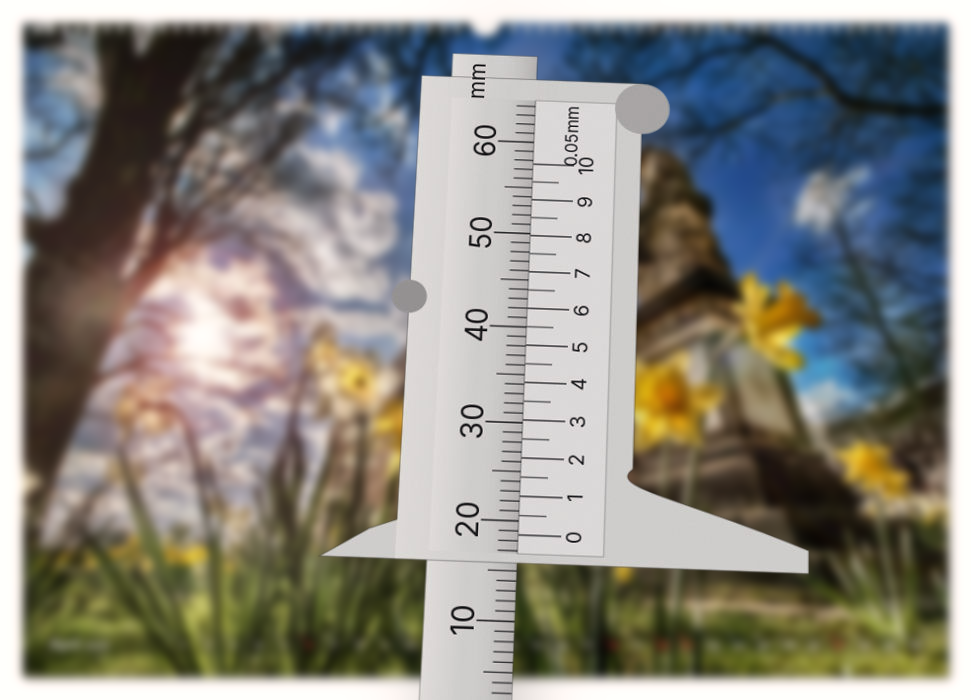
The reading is 18.6 mm
